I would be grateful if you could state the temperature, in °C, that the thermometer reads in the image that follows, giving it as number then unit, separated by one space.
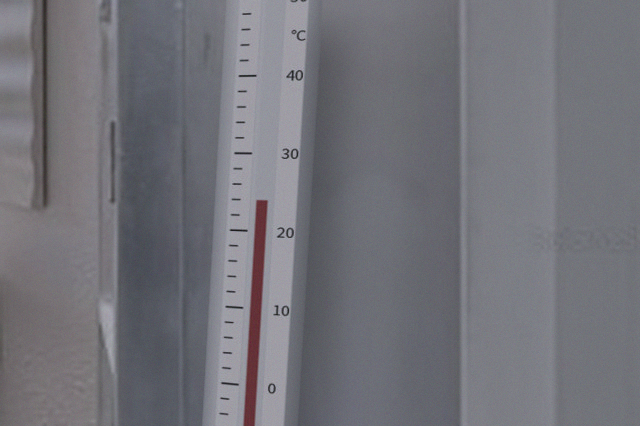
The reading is 24 °C
